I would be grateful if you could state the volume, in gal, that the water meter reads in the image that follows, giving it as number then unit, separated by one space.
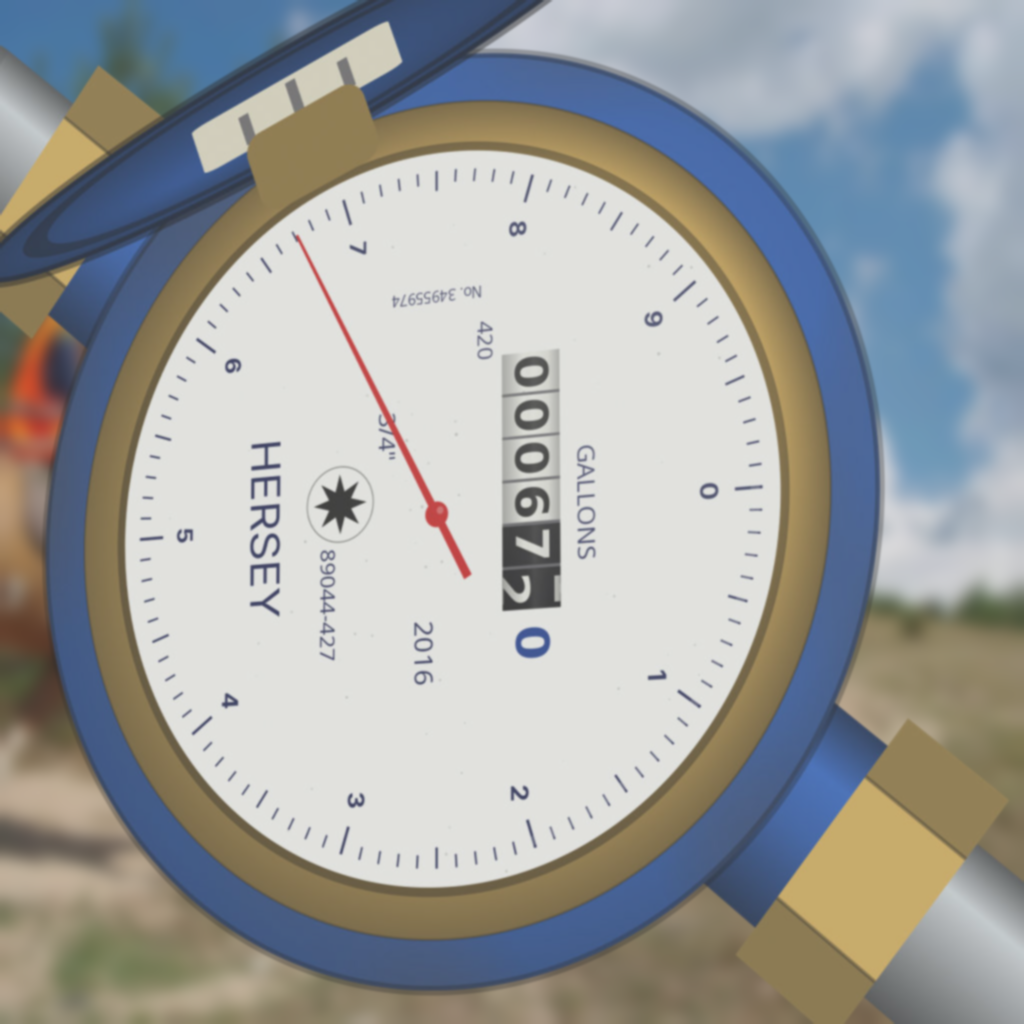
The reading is 6716.7 gal
